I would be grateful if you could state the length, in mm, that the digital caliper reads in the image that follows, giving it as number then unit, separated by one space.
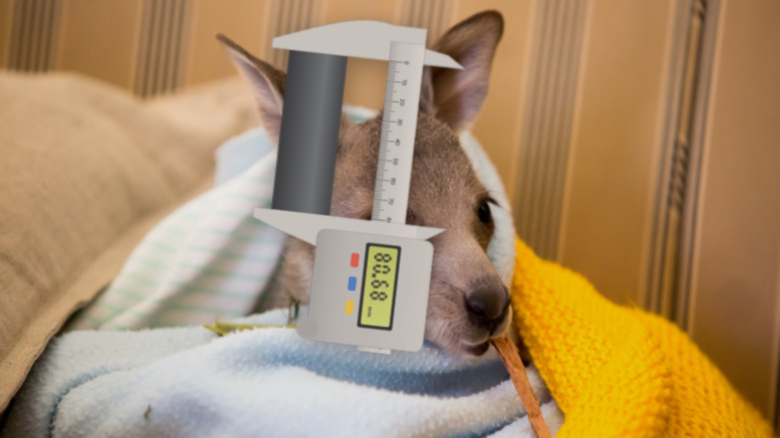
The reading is 80.68 mm
